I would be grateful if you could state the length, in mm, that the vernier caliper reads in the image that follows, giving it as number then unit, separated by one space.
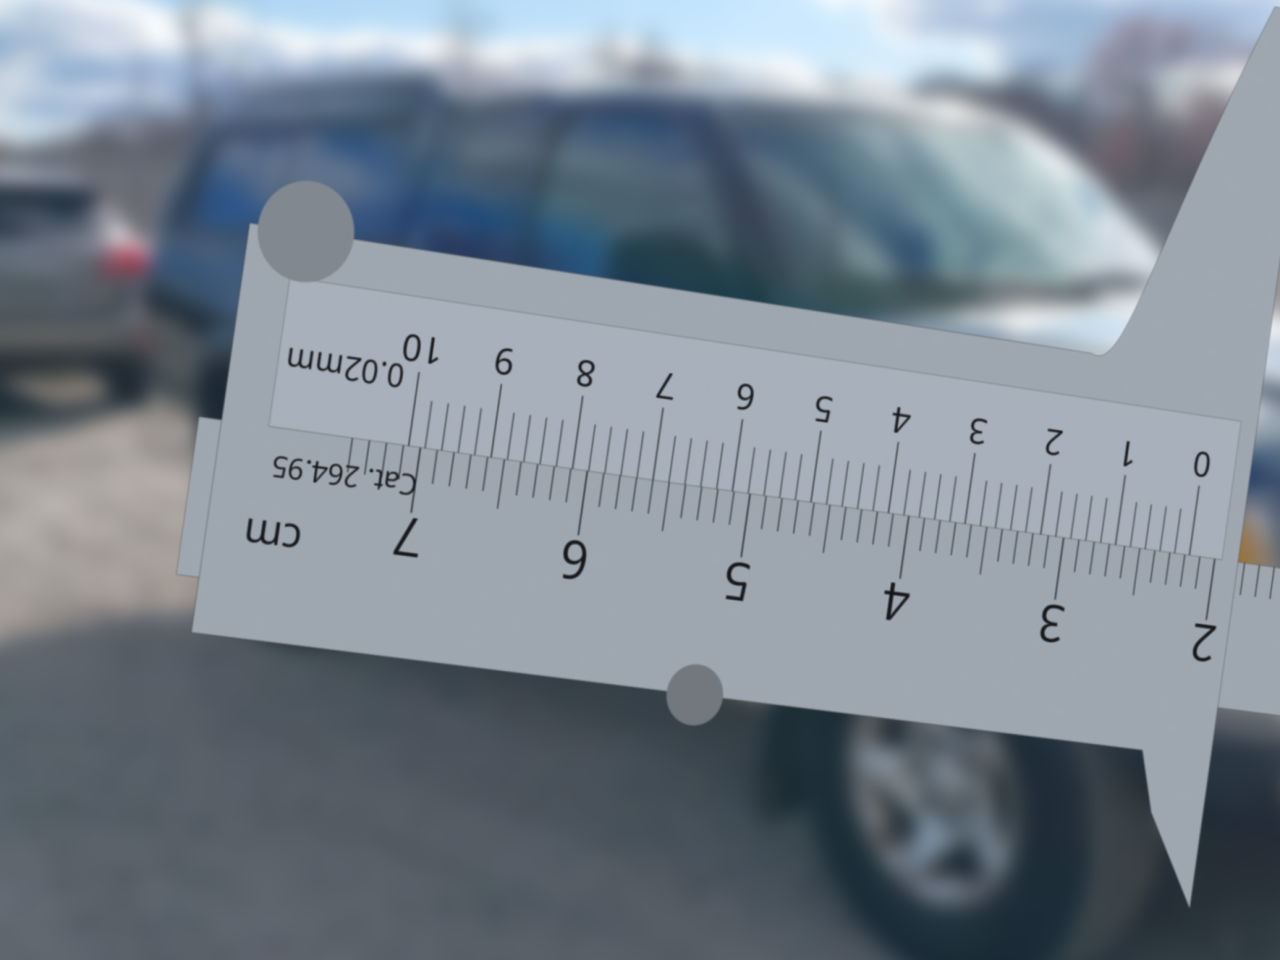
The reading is 21.7 mm
